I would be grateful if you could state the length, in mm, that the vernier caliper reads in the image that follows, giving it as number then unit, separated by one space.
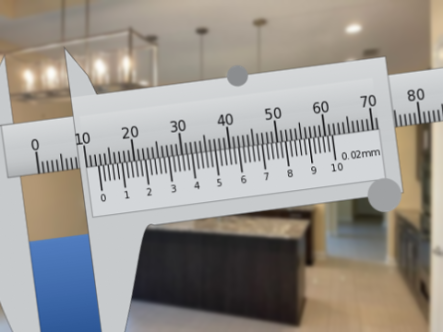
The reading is 12.5 mm
